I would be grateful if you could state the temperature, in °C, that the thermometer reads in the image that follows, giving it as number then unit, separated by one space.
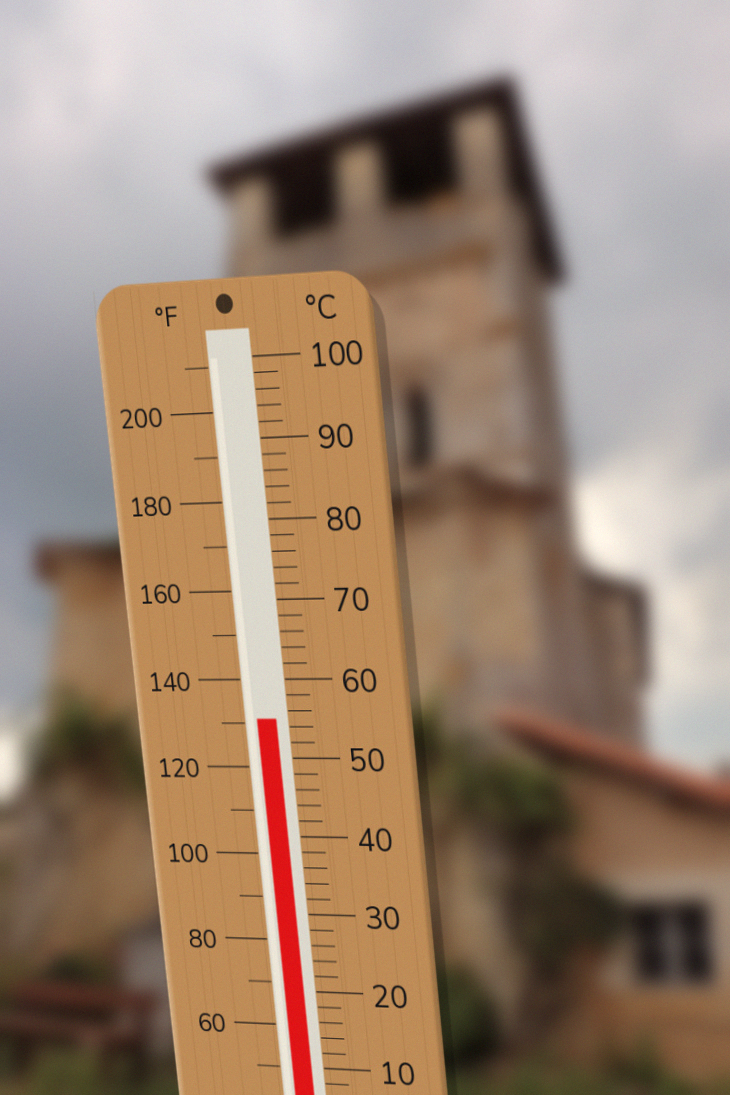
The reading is 55 °C
